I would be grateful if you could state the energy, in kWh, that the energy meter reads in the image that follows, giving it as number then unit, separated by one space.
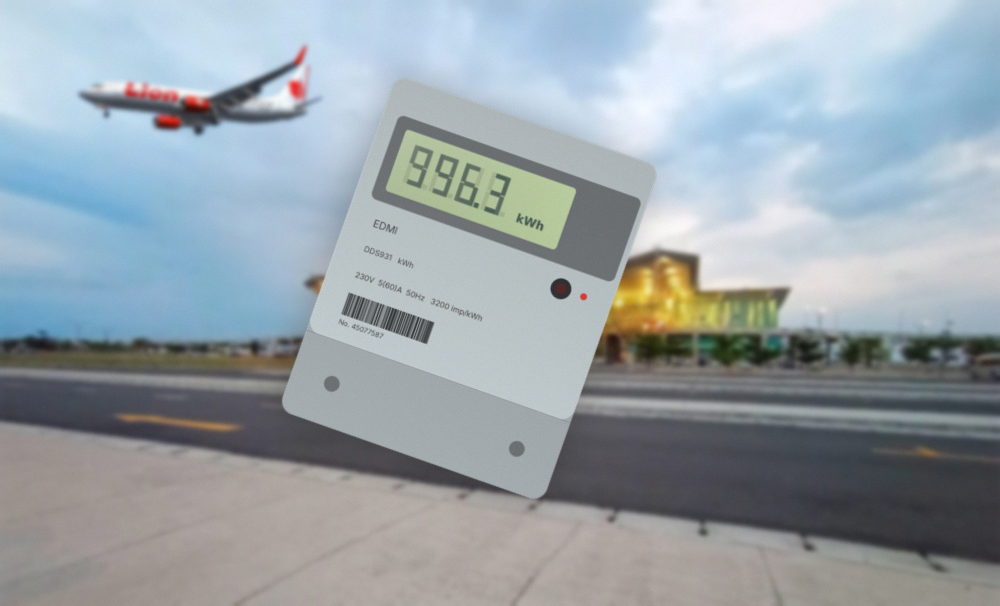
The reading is 996.3 kWh
